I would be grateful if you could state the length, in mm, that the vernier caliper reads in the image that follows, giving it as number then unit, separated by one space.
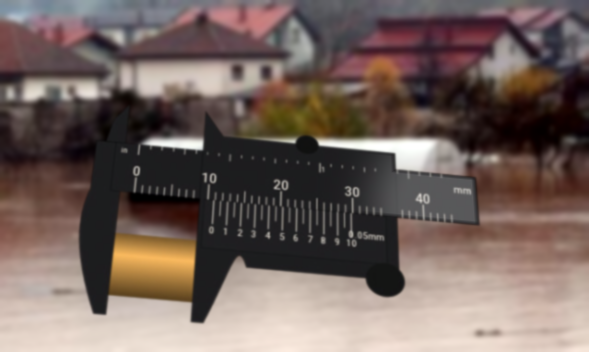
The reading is 10.8 mm
